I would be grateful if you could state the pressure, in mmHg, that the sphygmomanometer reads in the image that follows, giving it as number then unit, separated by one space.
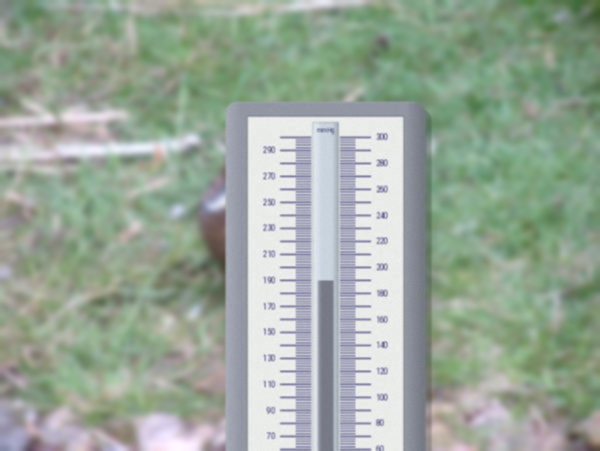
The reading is 190 mmHg
